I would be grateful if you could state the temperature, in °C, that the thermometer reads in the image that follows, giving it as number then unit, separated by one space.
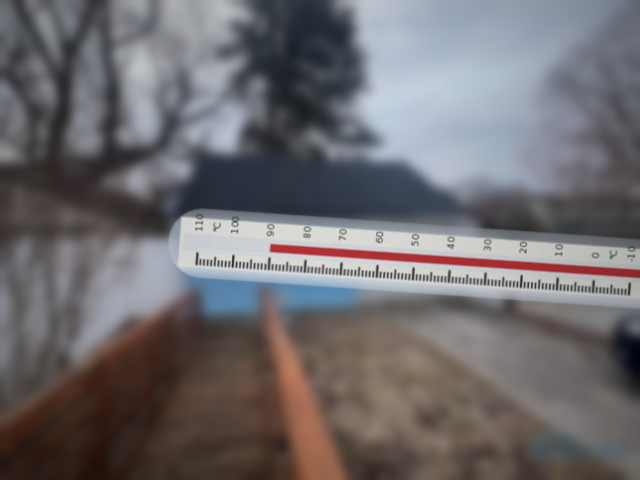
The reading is 90 °C
